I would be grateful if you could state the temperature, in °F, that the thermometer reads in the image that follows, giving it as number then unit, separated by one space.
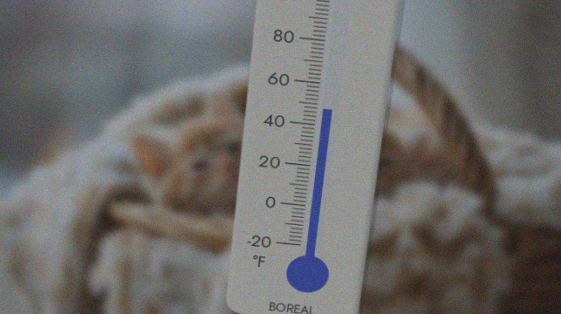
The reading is 48 °F
